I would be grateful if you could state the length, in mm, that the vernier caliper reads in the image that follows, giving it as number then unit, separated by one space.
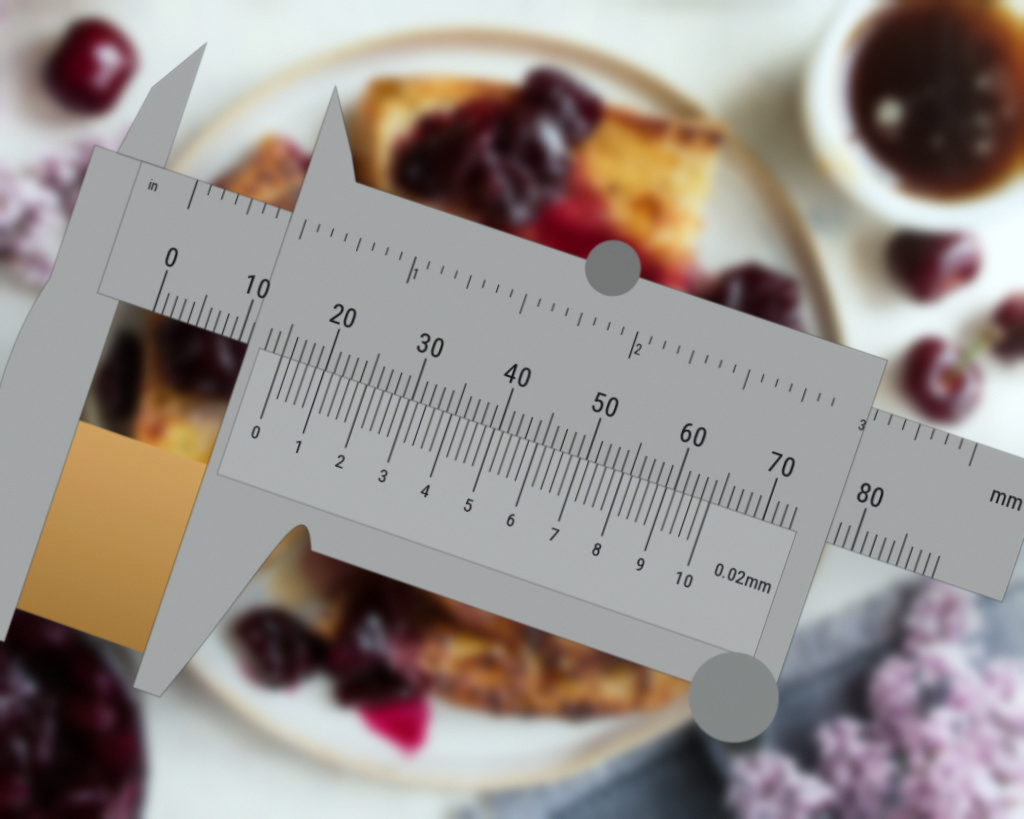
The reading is 15.0 mm
